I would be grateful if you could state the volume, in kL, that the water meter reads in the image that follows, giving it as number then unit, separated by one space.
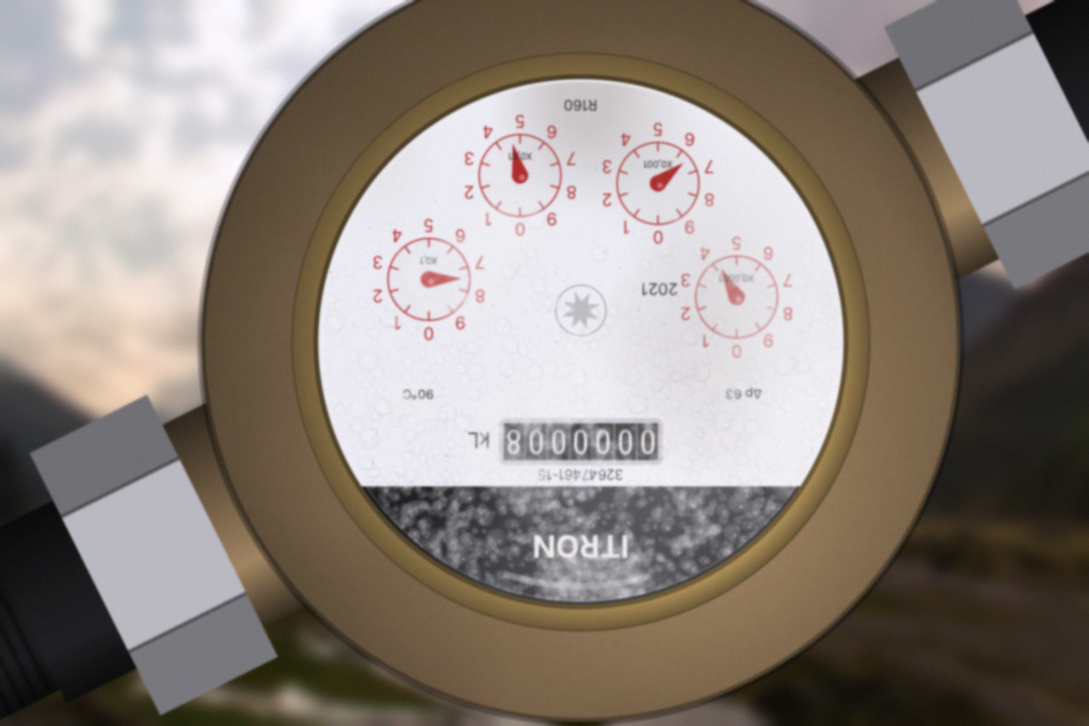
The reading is 8.7464 kL
